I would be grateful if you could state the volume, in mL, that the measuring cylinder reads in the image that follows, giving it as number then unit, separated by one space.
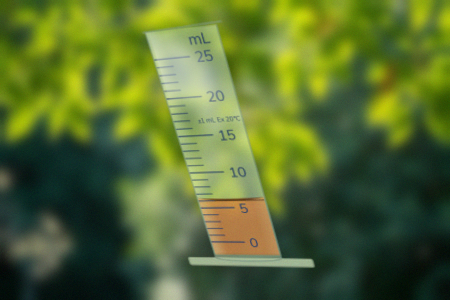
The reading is 6 mL
